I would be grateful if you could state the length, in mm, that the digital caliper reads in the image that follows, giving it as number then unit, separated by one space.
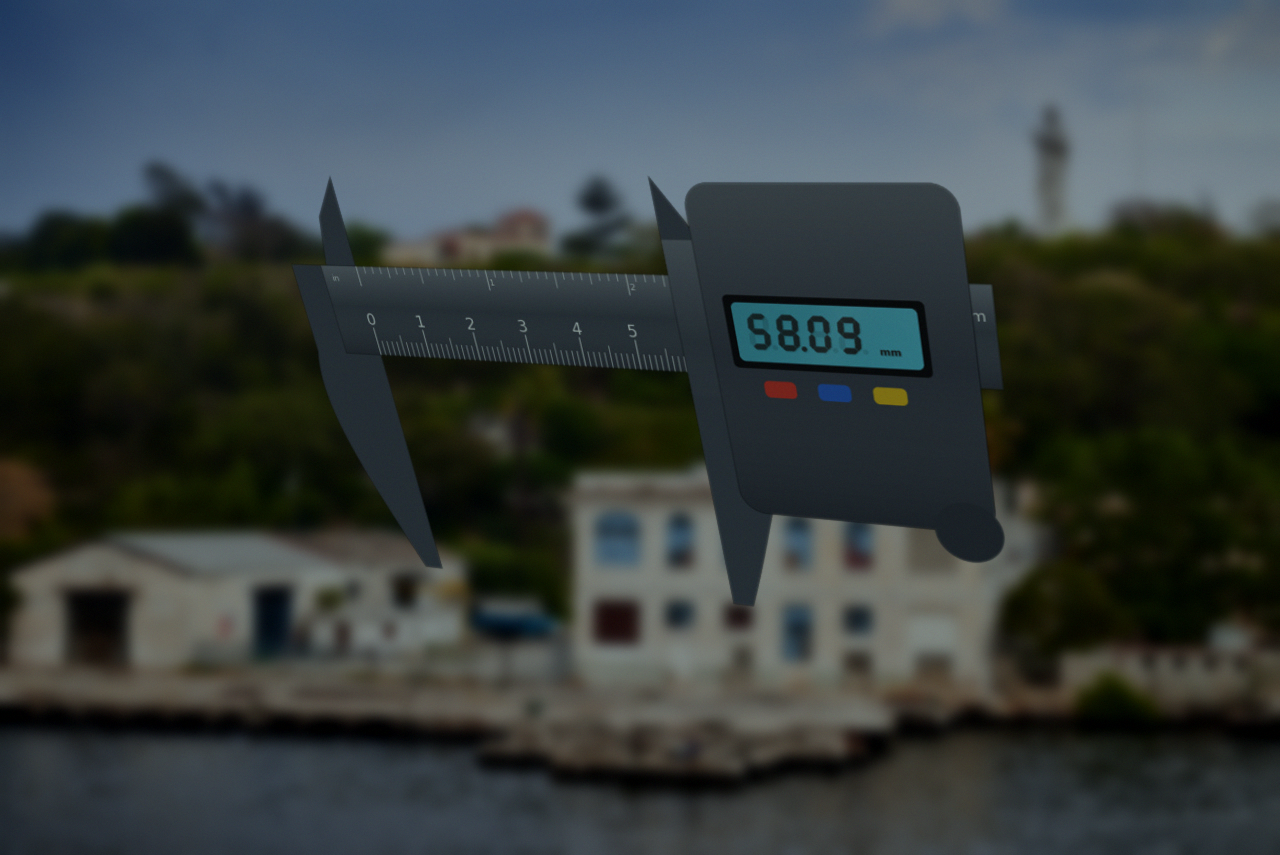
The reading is 58.09 mm
